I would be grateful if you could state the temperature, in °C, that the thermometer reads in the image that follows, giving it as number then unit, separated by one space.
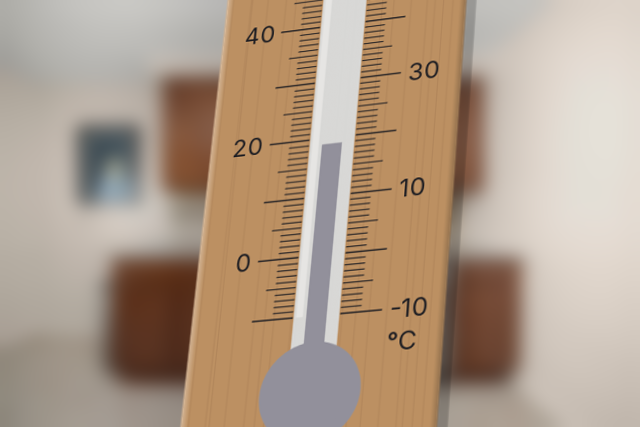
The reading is 19 °C
